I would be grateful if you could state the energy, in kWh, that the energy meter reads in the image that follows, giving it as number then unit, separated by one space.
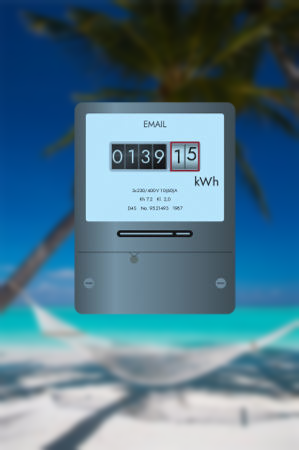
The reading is 139.15 kWh
